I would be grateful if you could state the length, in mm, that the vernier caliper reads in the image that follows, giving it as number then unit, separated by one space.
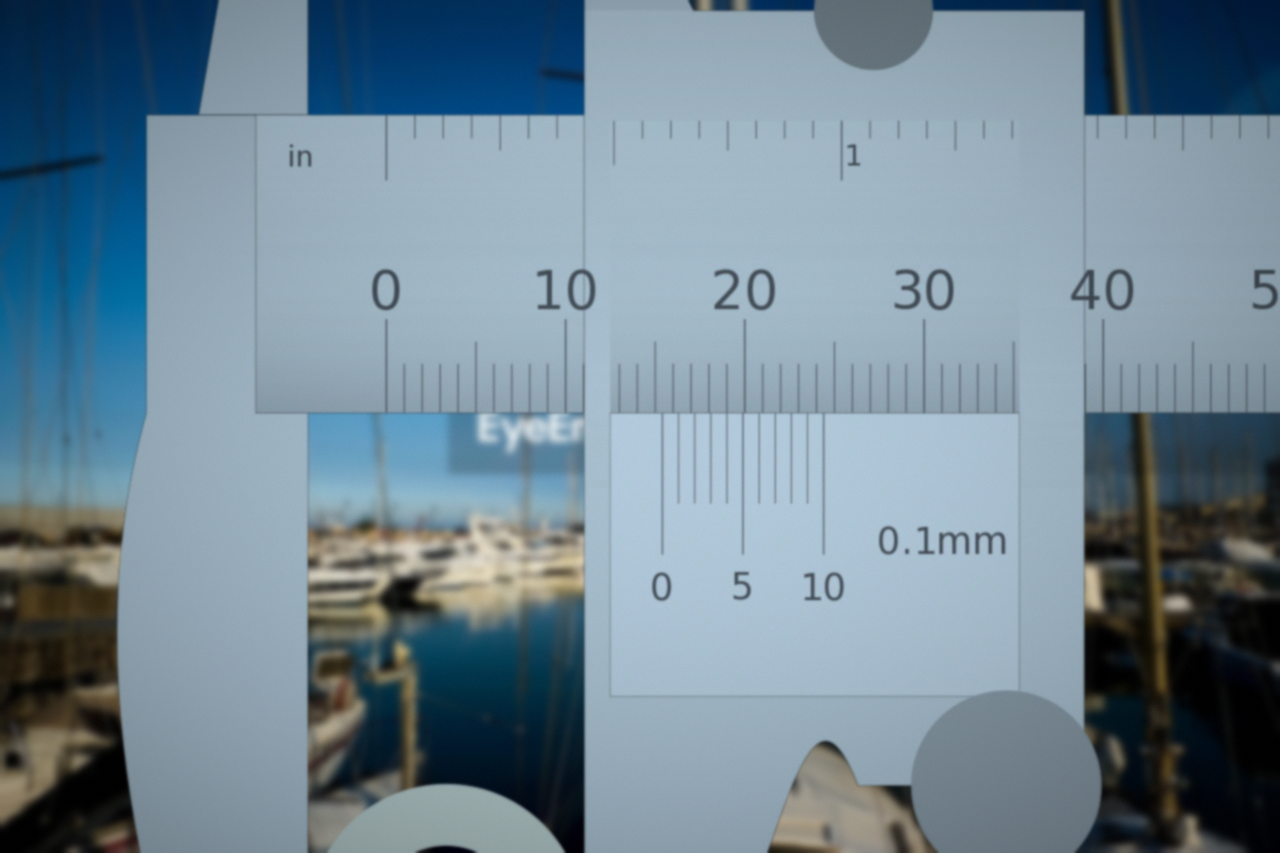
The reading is 15.4 mm
